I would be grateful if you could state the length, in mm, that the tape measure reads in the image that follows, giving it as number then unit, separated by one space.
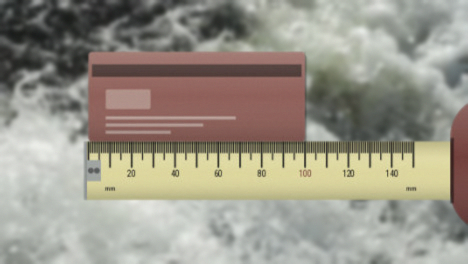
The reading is 100 mm
